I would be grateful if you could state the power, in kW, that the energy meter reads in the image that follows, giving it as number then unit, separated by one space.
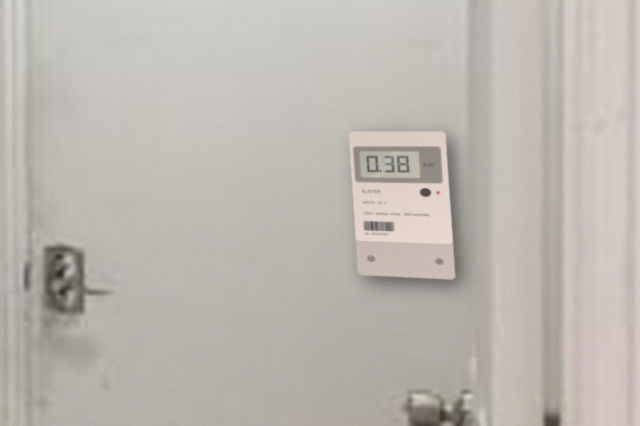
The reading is 0.38 kW
